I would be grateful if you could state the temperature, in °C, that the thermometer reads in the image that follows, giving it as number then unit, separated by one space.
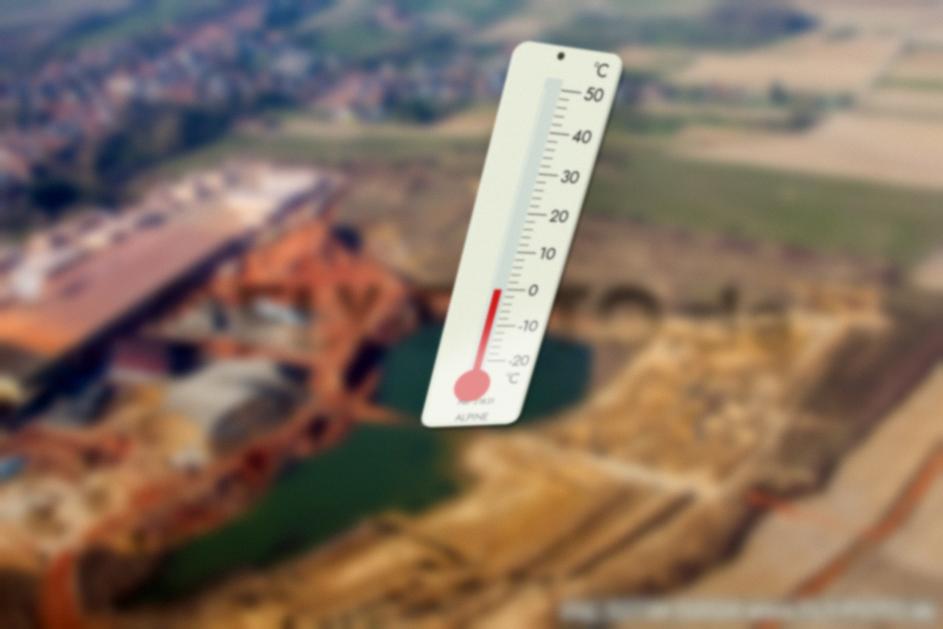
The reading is 0 °C
